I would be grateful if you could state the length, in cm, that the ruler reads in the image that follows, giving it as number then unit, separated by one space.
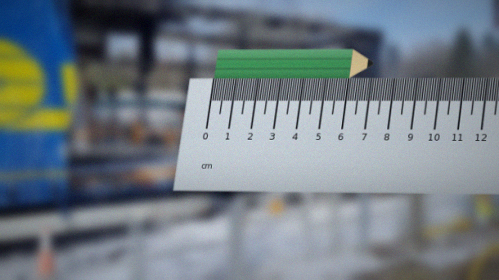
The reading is 7 cm
